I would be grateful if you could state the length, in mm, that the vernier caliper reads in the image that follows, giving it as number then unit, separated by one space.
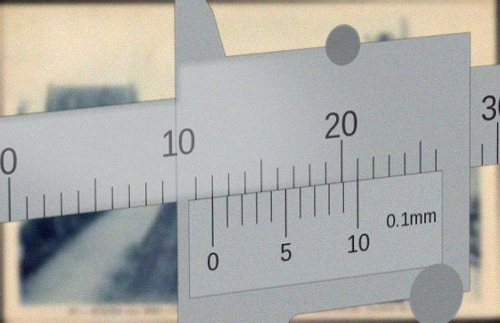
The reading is 12.0 mm
